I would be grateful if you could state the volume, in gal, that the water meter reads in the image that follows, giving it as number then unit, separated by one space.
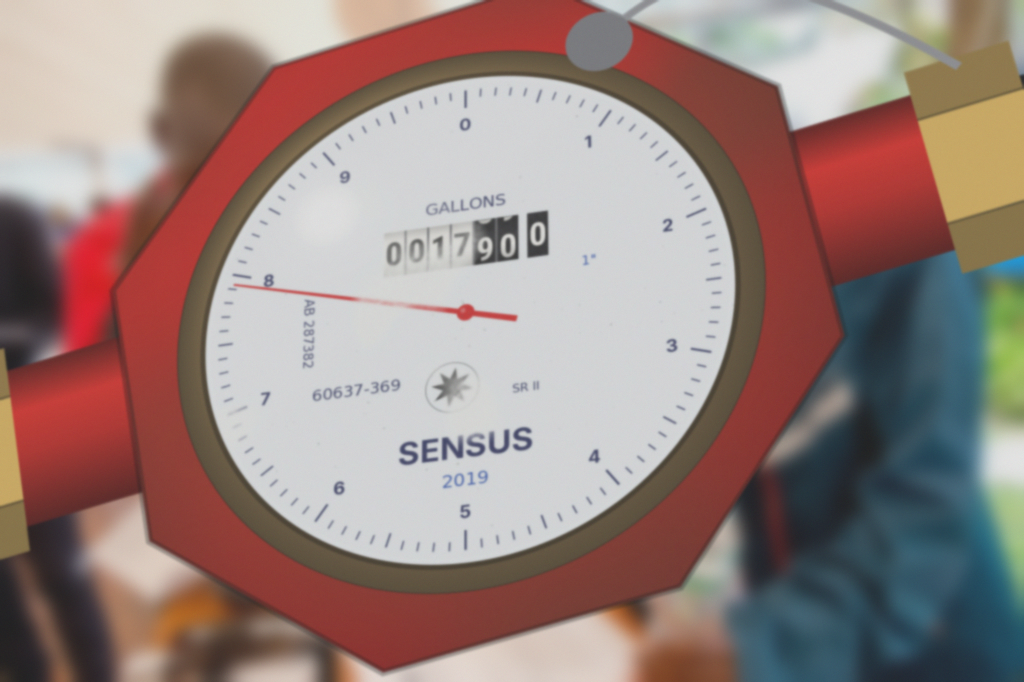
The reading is 17897.9 gal
